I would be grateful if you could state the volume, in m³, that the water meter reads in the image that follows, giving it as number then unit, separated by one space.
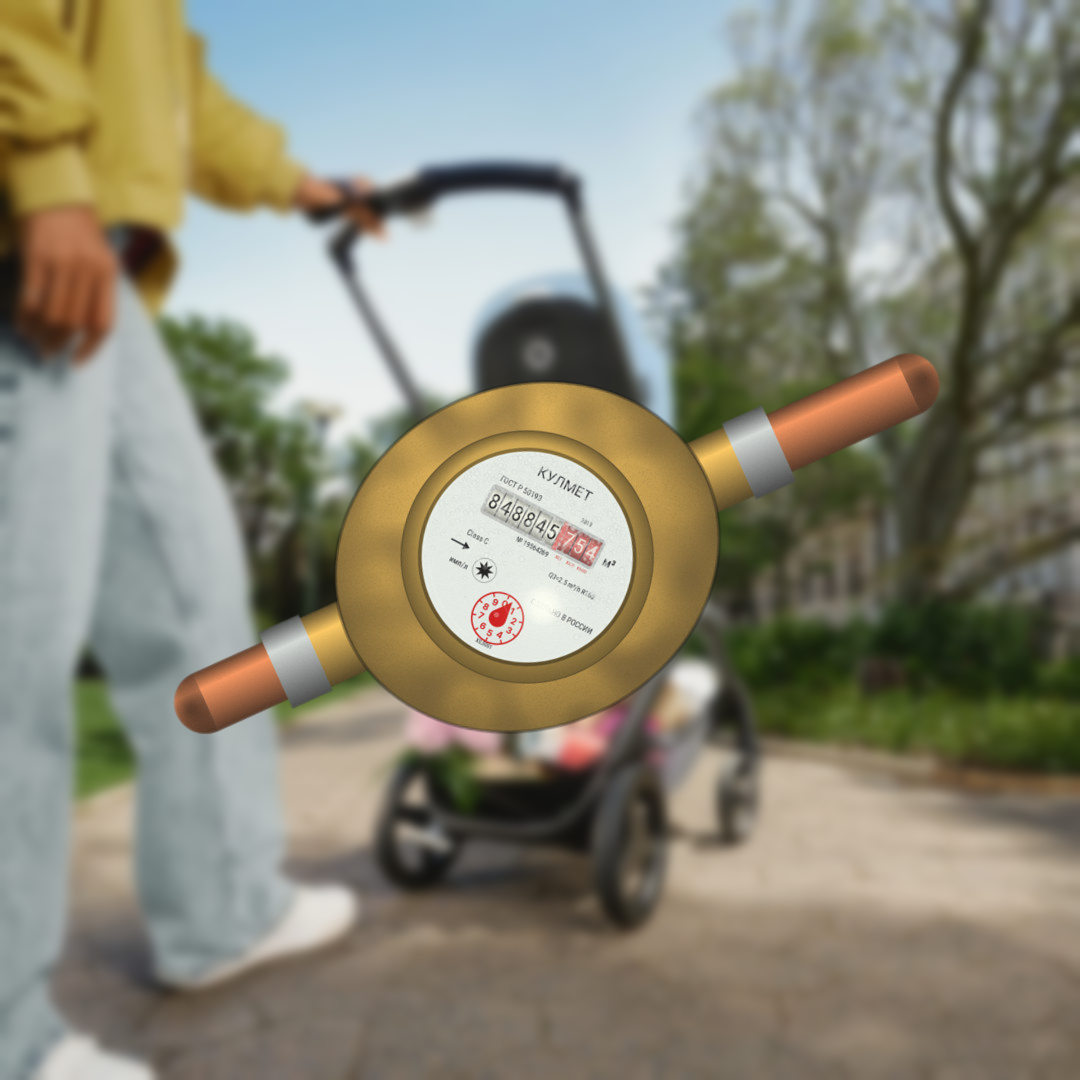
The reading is 848845.7540 m³
